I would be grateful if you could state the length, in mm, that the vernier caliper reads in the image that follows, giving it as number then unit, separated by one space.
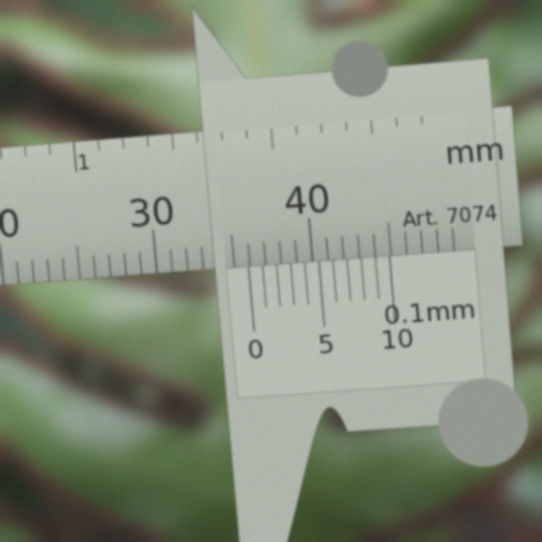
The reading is 35.9 mm
